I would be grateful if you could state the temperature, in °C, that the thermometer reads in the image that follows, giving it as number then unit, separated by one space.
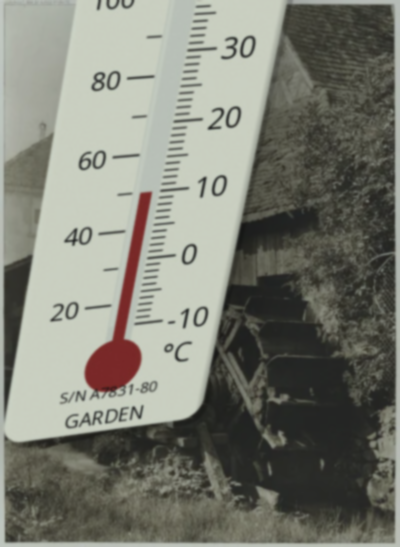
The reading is 10 °C
